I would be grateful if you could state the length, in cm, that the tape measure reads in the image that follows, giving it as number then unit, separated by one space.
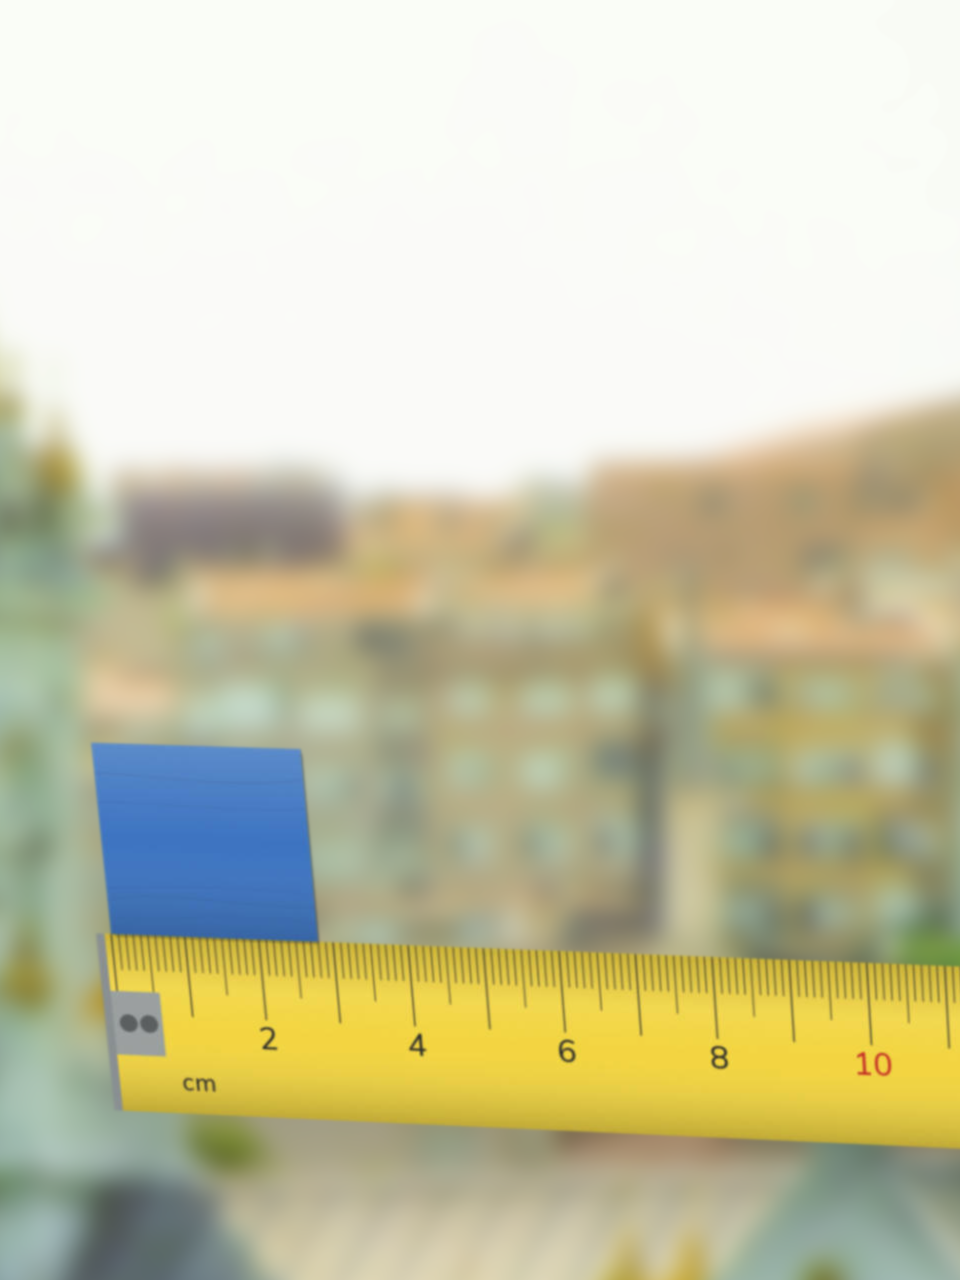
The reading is 2.8 cm
